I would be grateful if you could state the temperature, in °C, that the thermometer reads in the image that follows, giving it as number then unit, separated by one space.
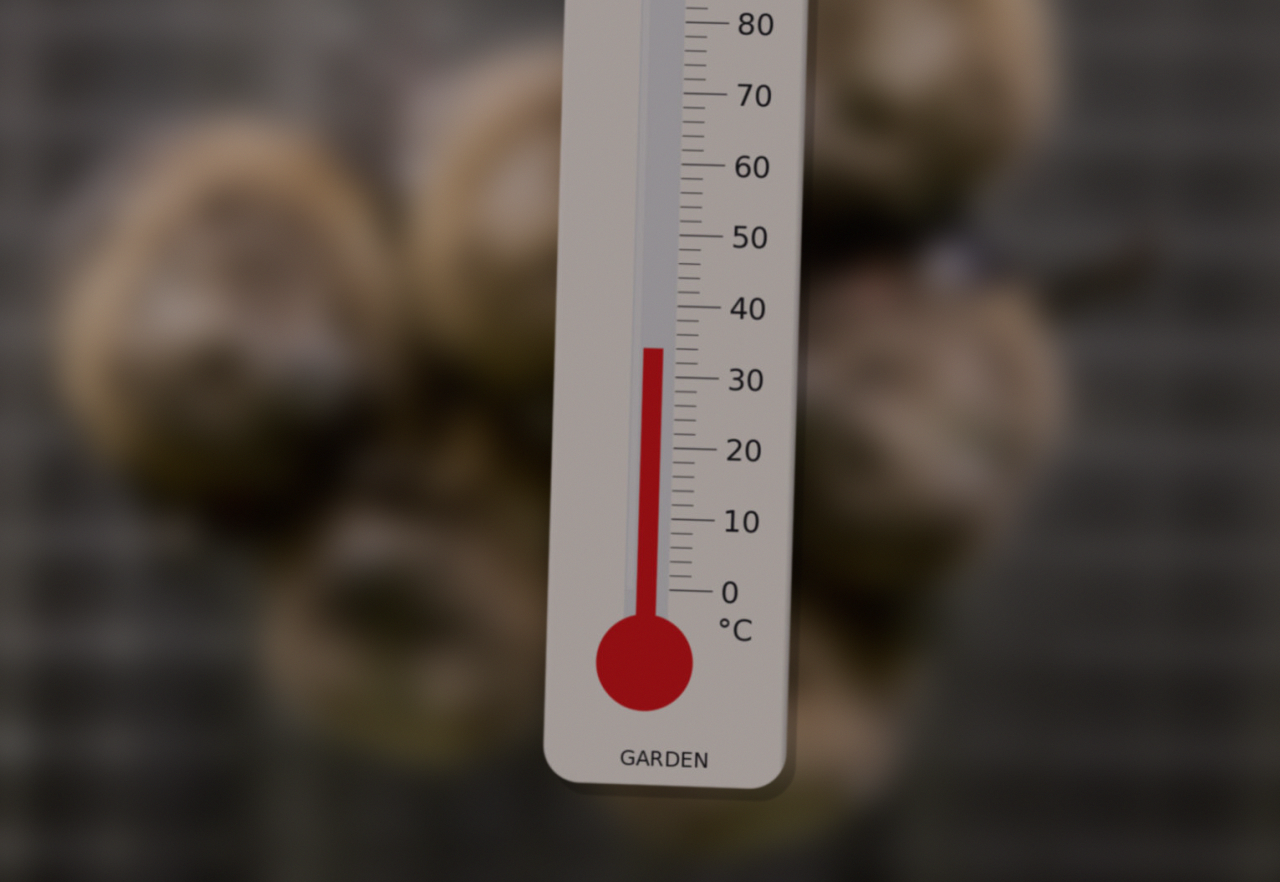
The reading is 34 °C
